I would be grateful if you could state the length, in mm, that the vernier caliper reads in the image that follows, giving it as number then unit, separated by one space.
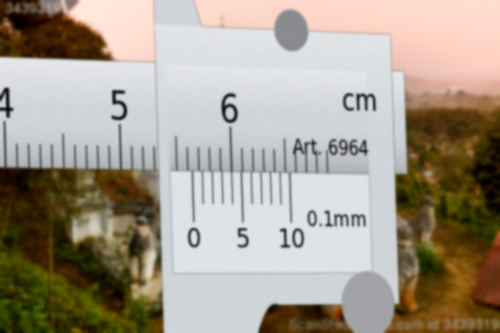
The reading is 56.4 mm
